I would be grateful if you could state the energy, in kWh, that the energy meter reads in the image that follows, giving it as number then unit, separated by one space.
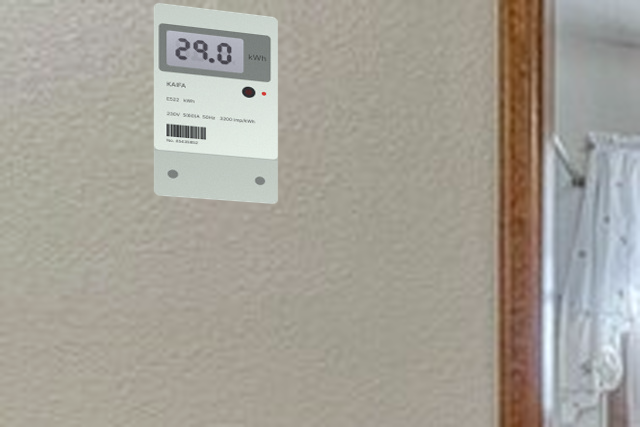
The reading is 29.0 kWh
